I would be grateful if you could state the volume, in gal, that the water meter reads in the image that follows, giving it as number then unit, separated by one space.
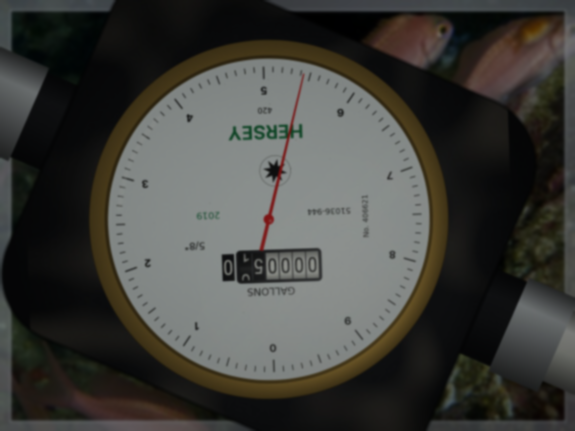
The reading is 505.4 gal
